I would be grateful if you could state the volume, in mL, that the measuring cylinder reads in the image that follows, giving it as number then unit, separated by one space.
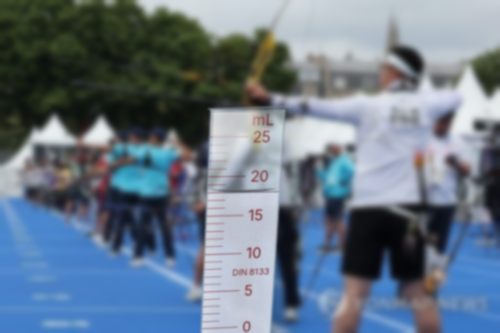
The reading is 18 mL
